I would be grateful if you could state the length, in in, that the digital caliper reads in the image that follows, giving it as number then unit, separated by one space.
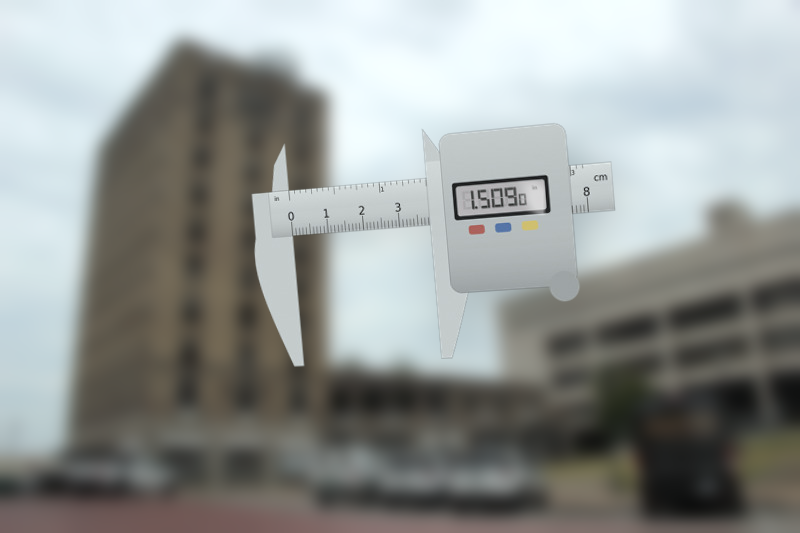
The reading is 1.5090 in
